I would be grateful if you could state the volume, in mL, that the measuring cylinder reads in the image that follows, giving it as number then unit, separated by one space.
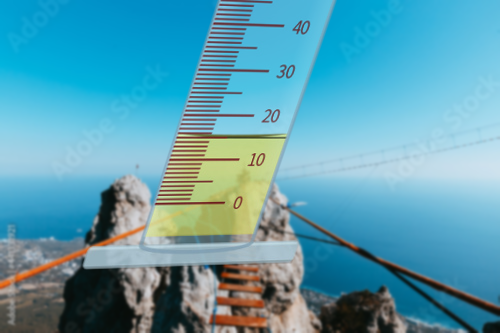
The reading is 15 mL
